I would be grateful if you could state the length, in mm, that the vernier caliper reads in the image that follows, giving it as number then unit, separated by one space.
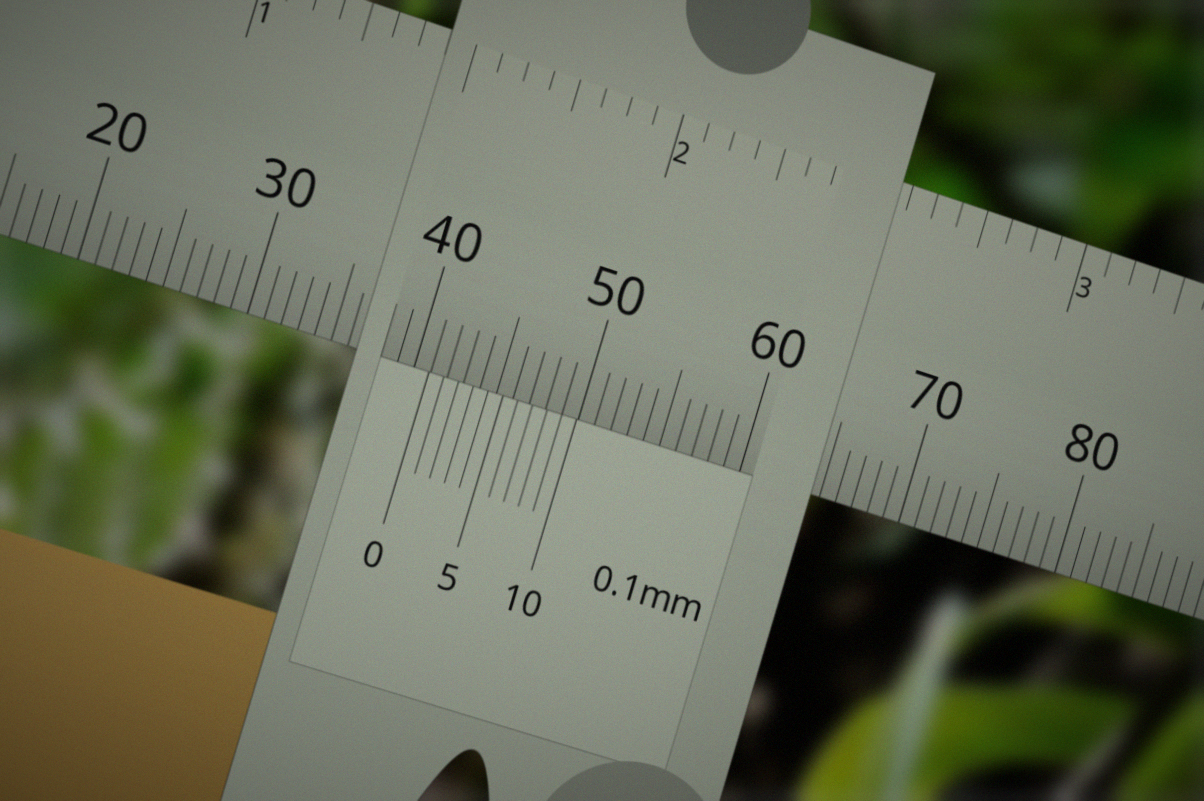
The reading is 40.9 mm
